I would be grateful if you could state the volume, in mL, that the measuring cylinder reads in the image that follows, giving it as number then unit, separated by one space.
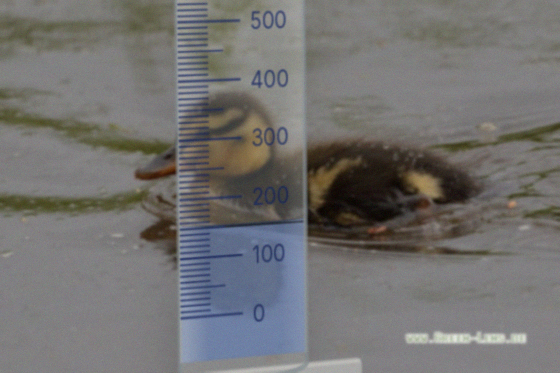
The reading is 150 mL
